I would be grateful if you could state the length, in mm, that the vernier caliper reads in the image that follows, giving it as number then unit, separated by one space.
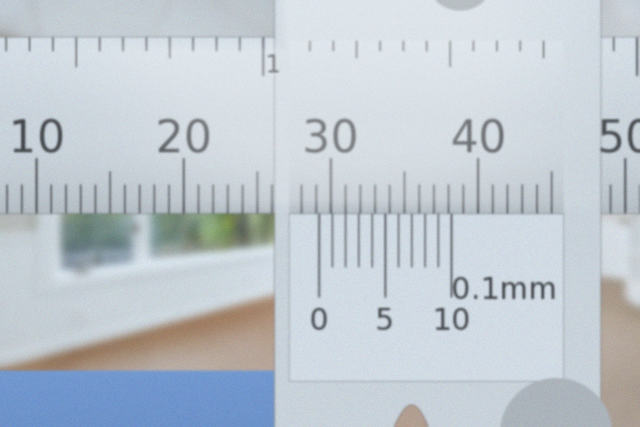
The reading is 29.2 mm
